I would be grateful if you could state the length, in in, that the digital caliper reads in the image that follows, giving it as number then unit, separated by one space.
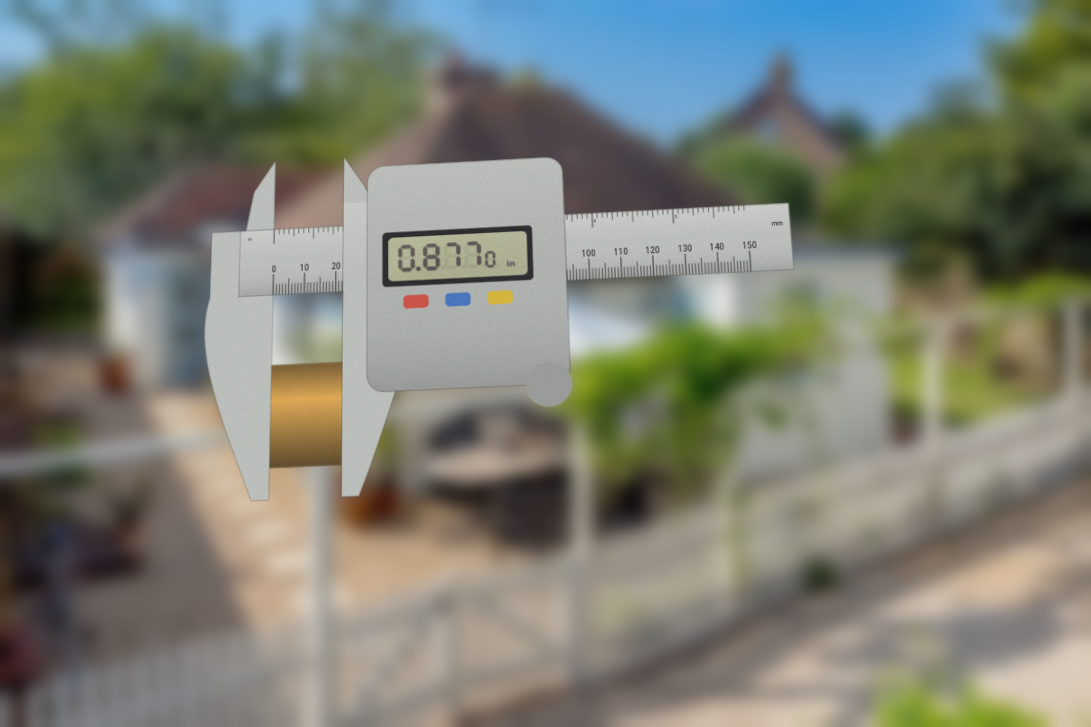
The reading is 0.8770 in
